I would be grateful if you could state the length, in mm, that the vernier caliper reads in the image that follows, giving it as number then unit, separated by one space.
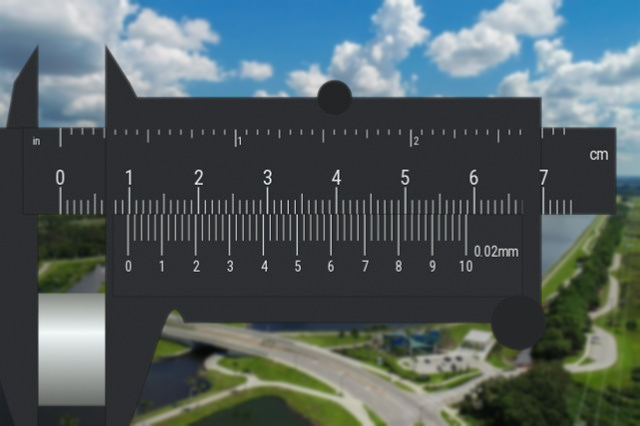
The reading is 9.8 mm
